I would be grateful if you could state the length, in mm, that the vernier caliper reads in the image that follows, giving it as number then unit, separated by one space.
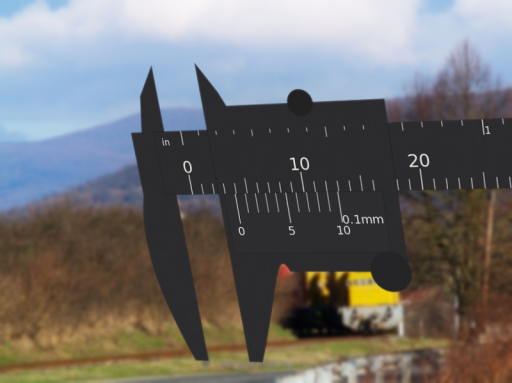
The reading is 3.9 mm
